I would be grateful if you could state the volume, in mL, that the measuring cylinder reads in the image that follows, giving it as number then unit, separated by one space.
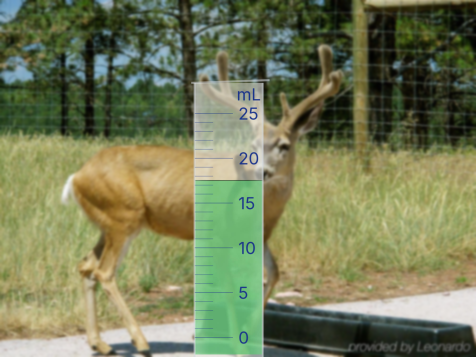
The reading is 17.5 mL
